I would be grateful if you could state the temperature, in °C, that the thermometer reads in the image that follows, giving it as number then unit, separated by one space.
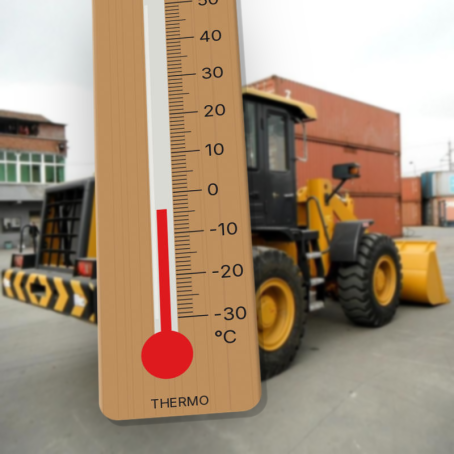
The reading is -4 °C
